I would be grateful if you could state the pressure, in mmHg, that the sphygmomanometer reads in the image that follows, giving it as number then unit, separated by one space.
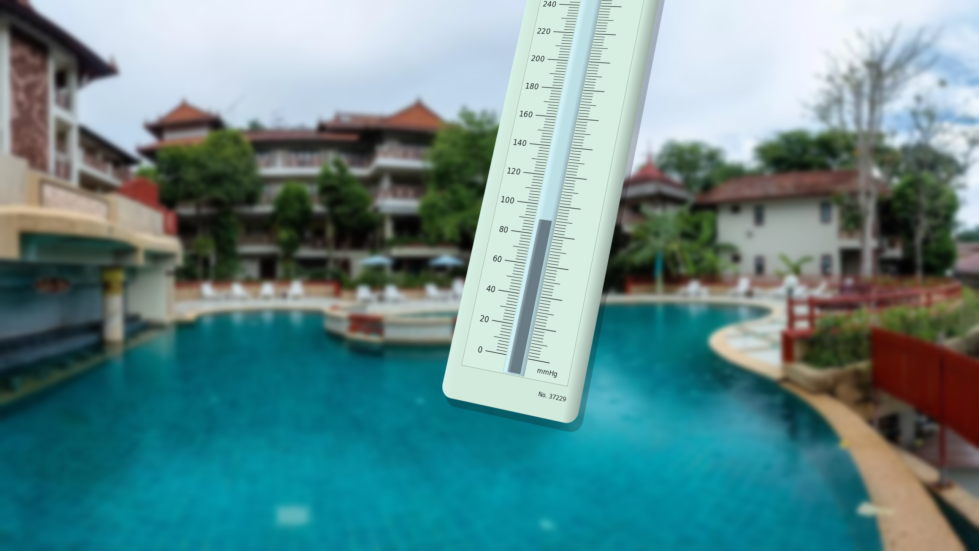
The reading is 90 mmHg
